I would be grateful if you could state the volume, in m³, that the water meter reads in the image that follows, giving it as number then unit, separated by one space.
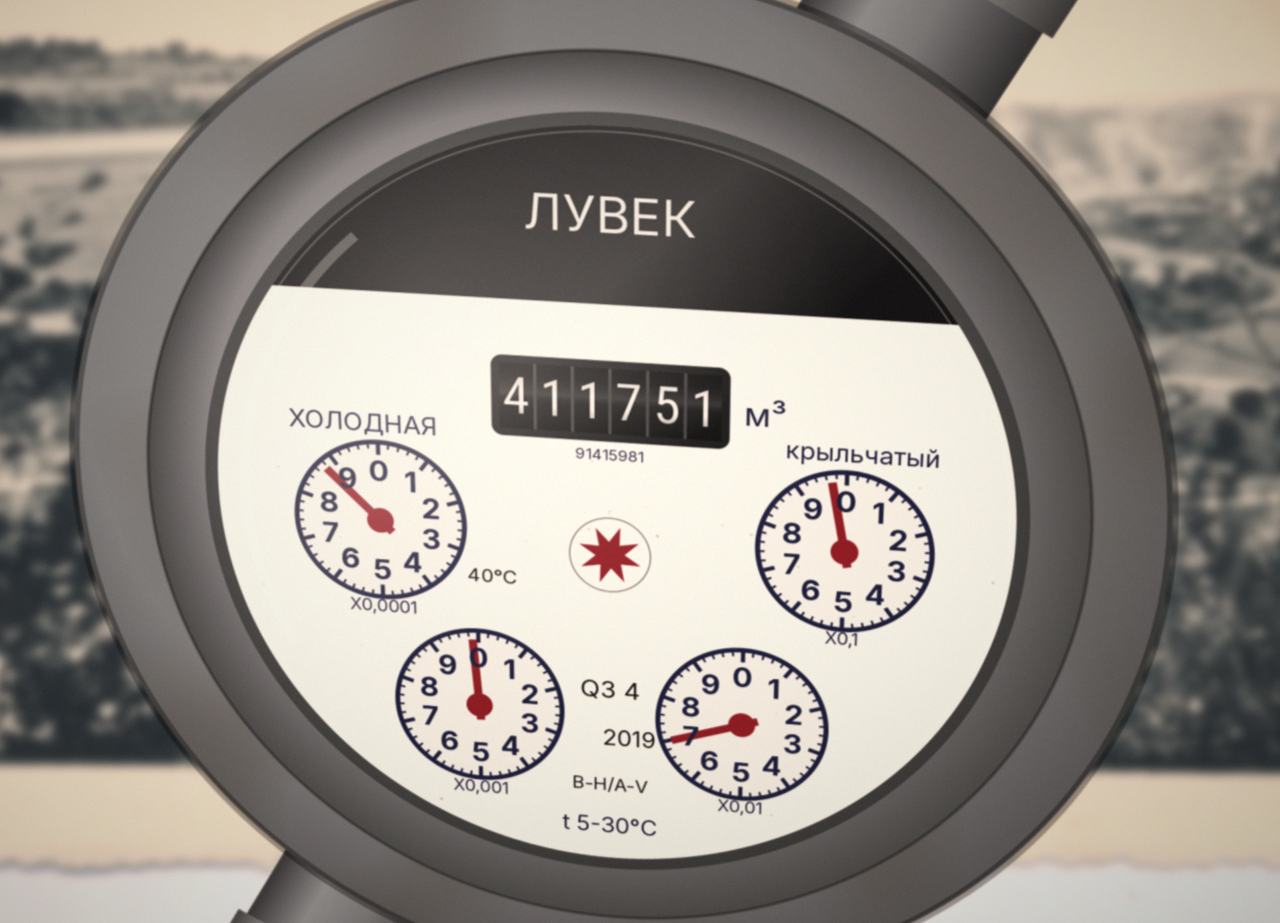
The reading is 411750.9698 m³
